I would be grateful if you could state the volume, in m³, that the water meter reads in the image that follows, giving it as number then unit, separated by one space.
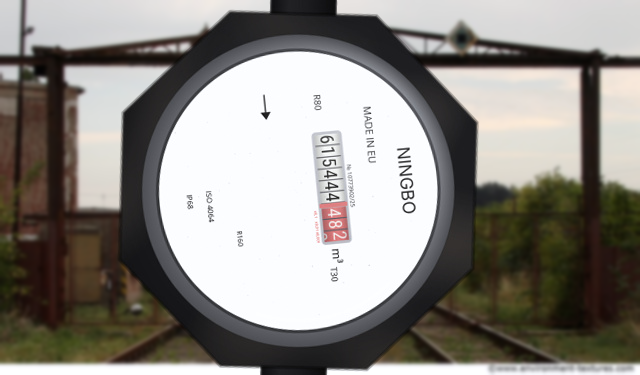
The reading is 615444.482 m³
